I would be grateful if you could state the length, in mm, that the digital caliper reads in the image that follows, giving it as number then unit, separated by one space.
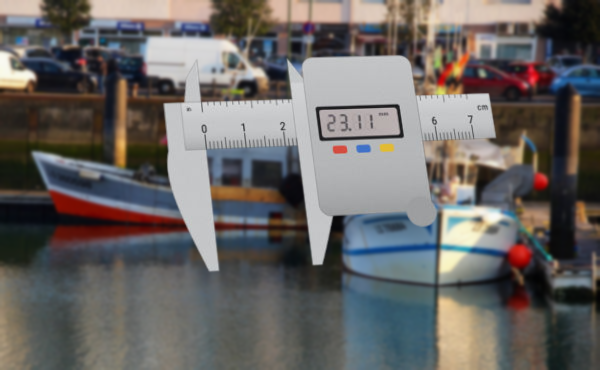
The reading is 23.11 mm
